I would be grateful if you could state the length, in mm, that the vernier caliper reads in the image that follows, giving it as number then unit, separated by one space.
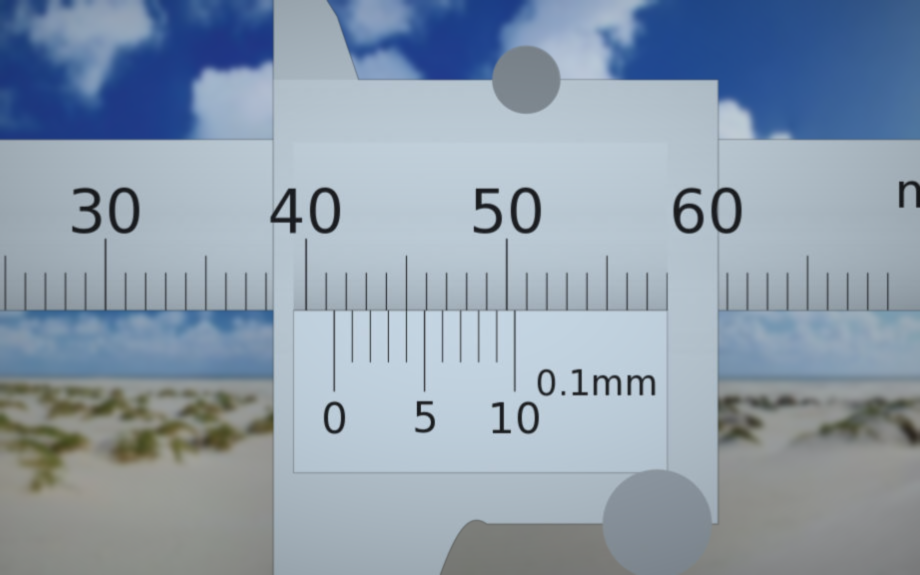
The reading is 41.4 mm
